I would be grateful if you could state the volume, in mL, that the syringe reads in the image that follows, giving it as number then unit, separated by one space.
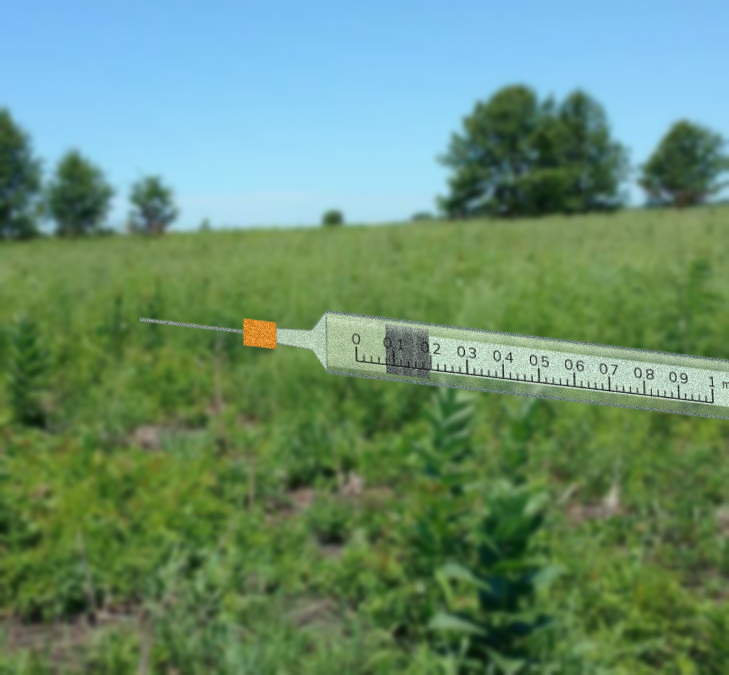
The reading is 0.08 mL
